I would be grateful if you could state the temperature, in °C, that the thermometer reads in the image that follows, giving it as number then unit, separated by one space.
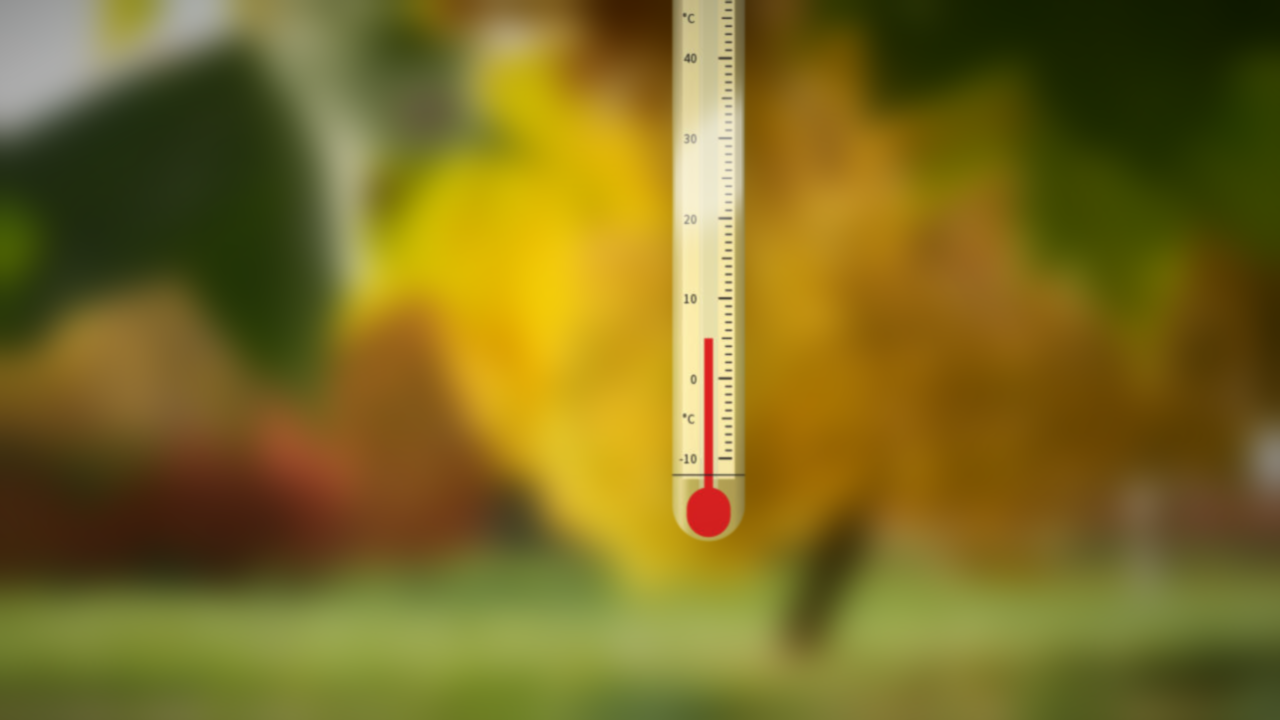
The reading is 5 °C
